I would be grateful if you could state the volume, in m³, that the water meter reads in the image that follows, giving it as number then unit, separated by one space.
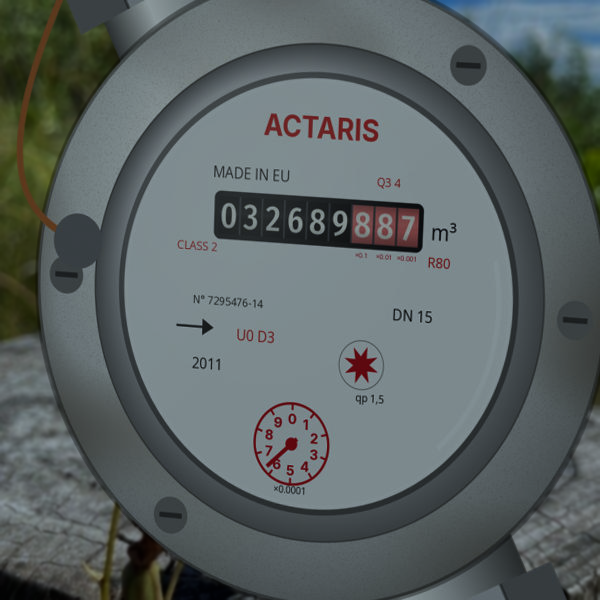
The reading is 32689.8876 m³
